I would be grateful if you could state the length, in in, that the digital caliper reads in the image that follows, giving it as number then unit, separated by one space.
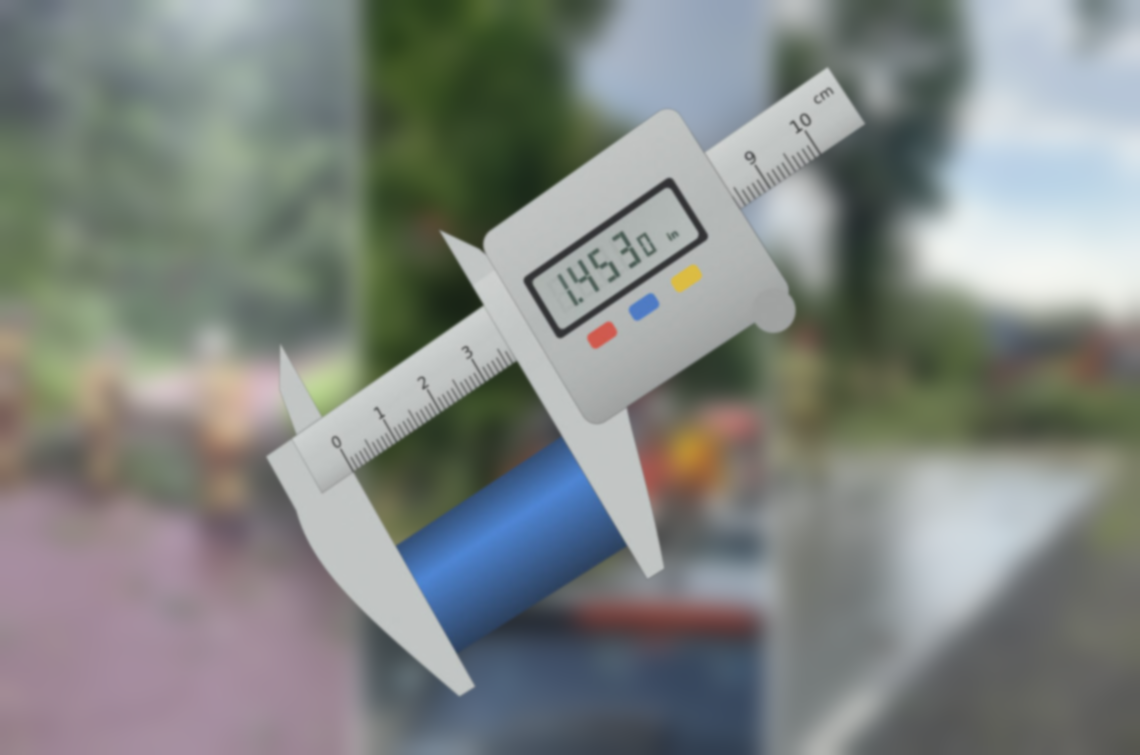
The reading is 1.4530 in
